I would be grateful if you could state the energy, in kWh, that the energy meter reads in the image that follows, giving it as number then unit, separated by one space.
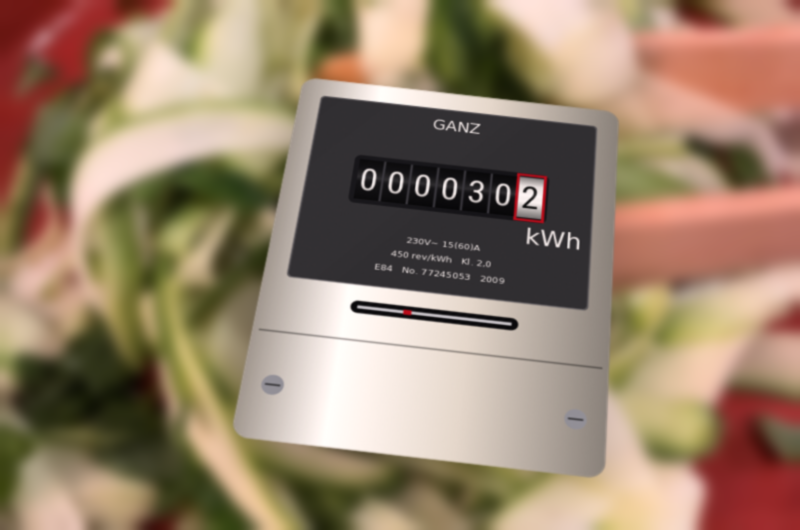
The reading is 30.2 kWh
